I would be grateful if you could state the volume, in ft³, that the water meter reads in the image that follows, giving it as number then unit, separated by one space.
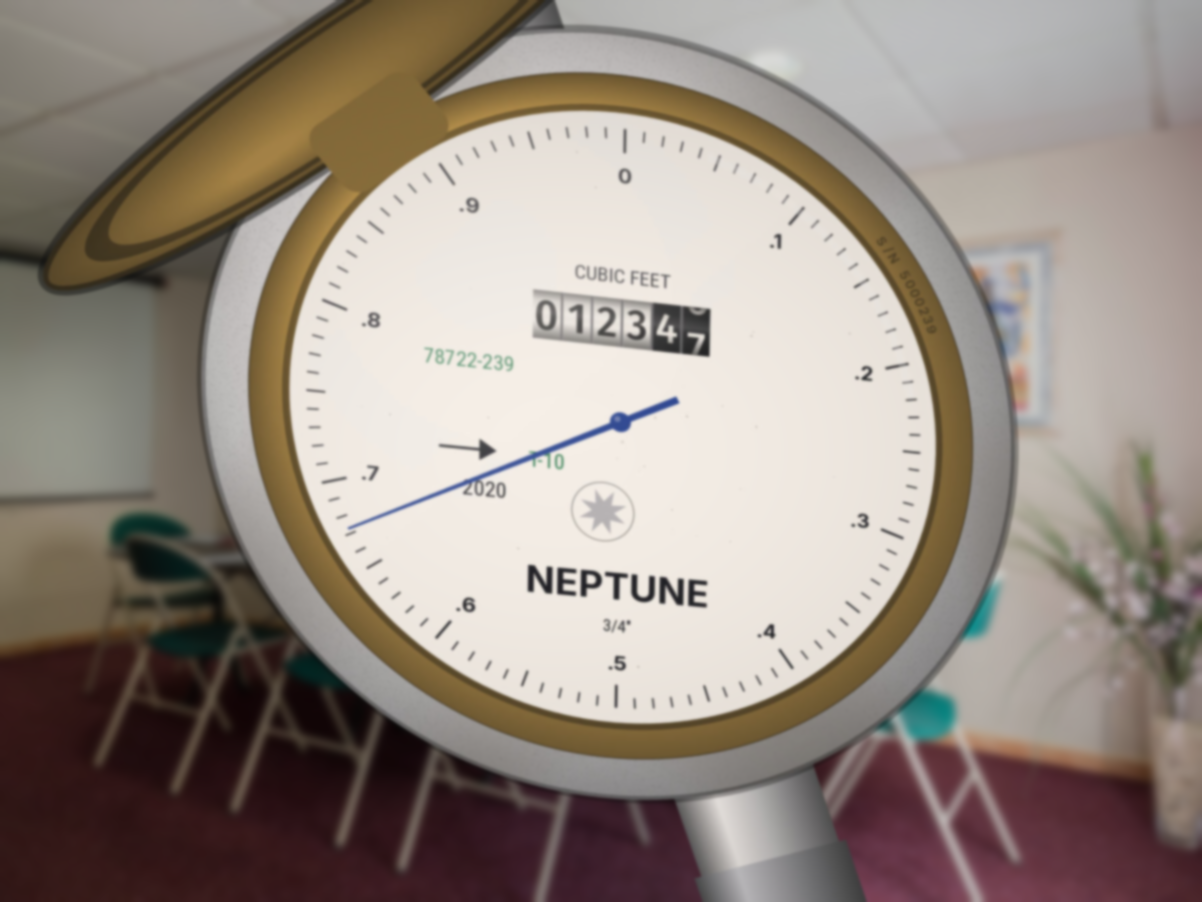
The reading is 12346.67 ft³
